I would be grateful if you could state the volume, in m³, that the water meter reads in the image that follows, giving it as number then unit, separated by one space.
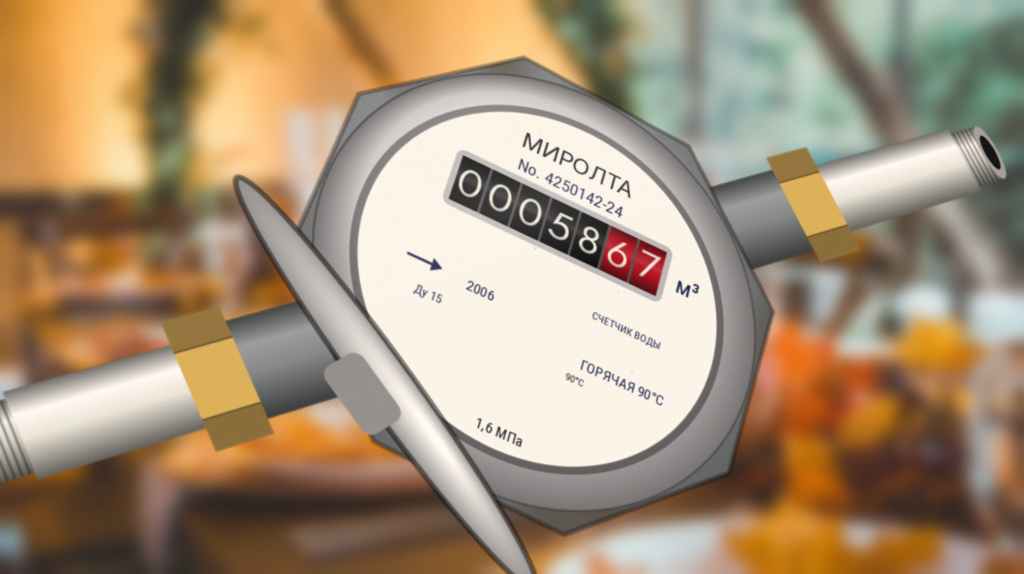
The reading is 58.67 m³
